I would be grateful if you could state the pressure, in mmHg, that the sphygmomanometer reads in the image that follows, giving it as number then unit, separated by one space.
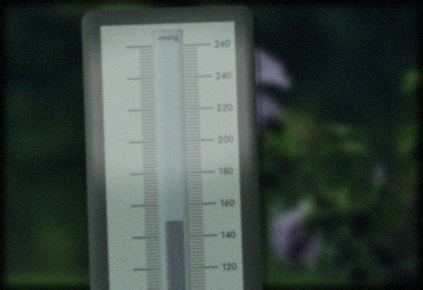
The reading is 150 mmHg
